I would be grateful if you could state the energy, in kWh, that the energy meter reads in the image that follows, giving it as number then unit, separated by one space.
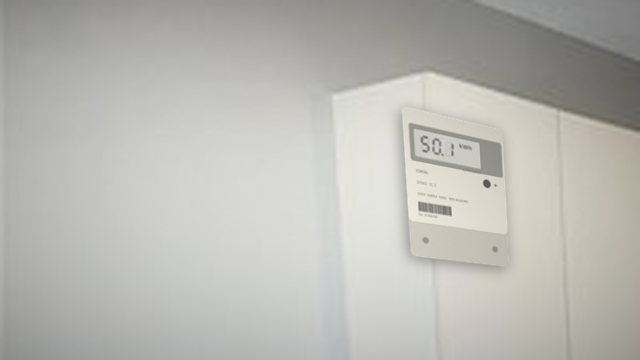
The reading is 50.1 kWh
